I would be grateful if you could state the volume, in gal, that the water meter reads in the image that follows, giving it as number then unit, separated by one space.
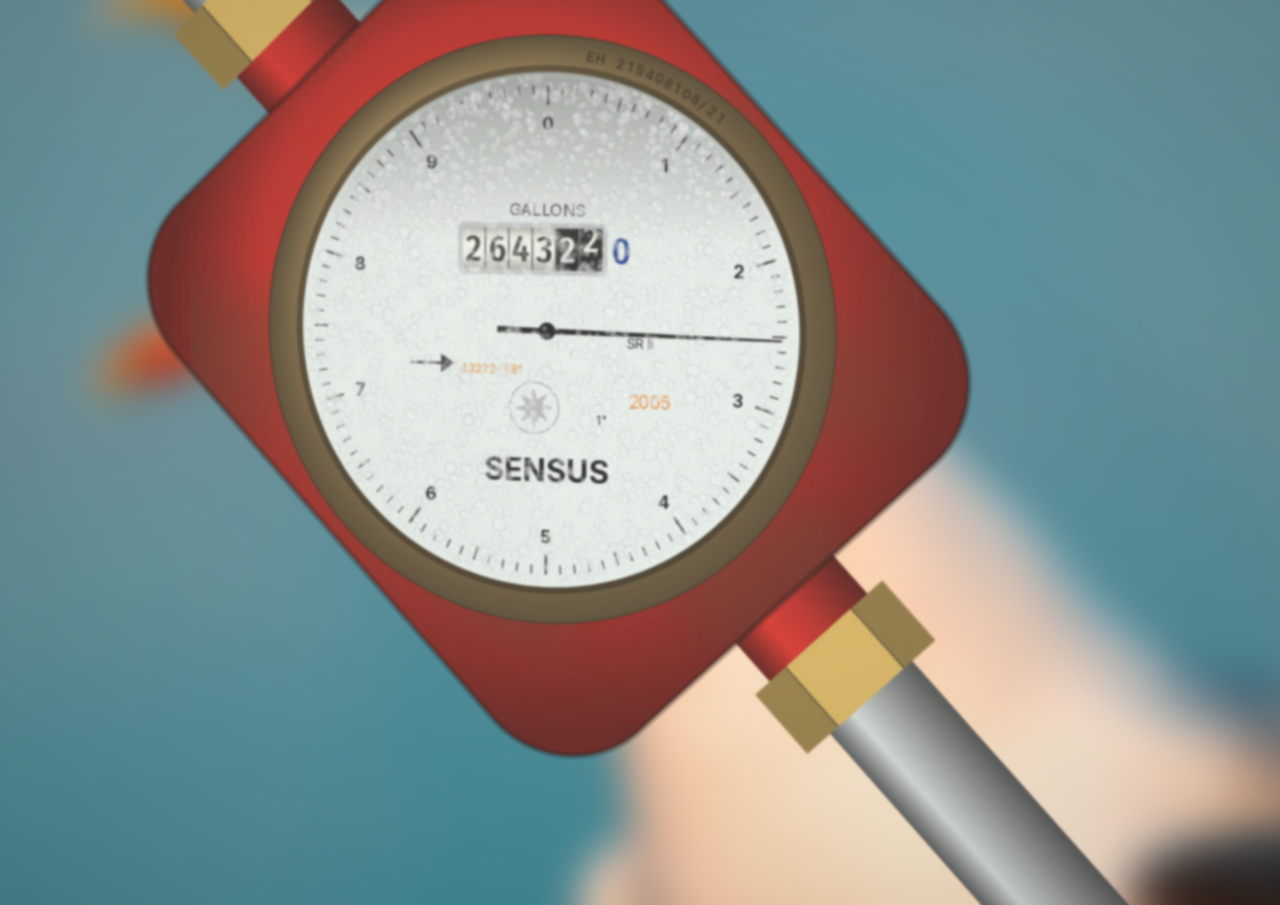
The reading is 2643222.5 gal
